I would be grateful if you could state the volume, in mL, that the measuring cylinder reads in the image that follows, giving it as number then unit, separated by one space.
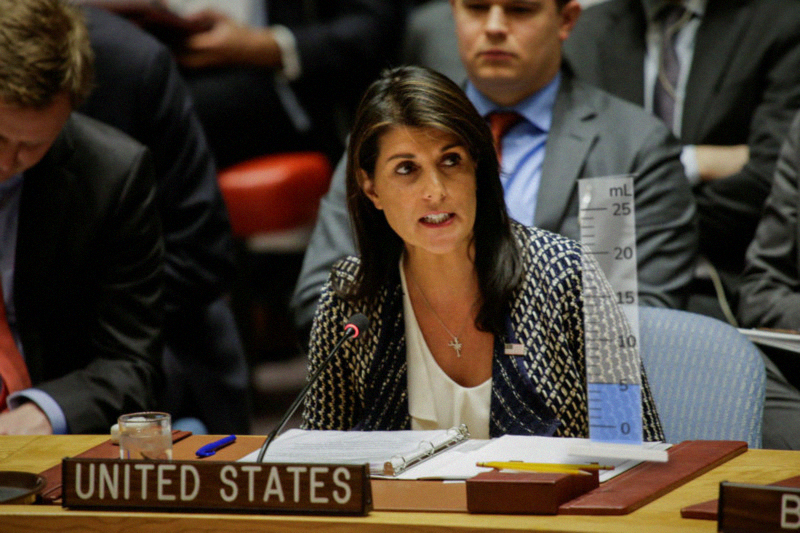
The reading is 5 mL
